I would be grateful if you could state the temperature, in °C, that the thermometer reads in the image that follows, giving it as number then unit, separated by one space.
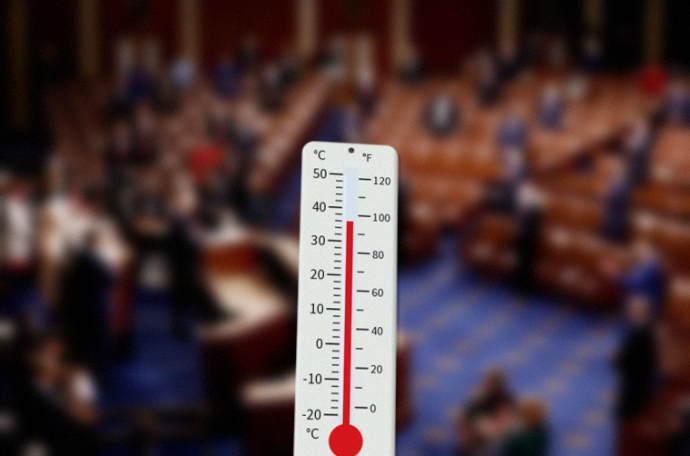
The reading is 36 °C
